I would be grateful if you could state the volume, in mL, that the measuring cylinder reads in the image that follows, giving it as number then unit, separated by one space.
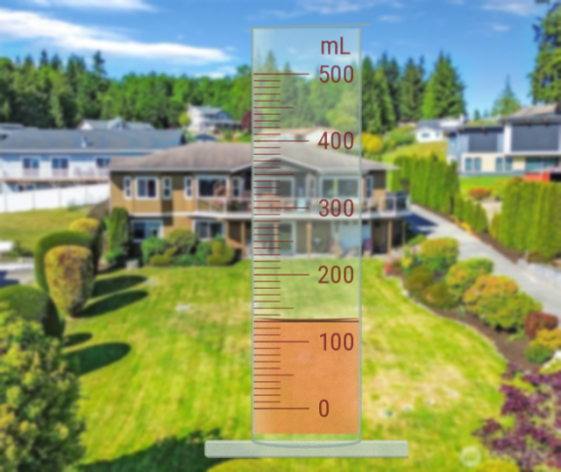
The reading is 130 mL
